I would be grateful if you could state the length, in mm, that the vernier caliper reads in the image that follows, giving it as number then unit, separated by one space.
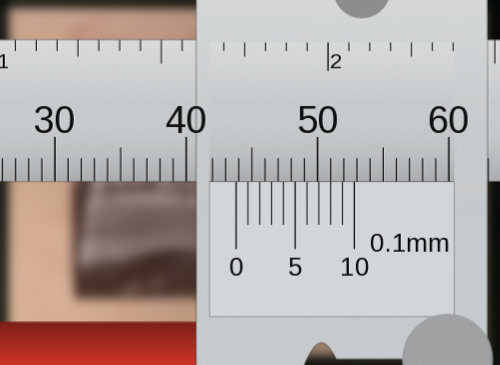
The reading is 43.8 mm
